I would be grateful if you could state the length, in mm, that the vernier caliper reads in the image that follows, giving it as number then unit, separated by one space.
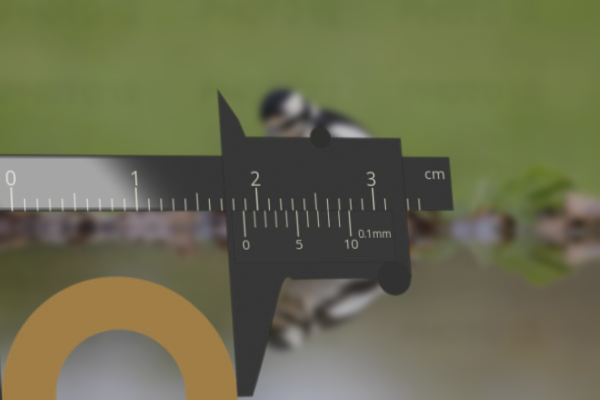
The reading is 18.8 mm
